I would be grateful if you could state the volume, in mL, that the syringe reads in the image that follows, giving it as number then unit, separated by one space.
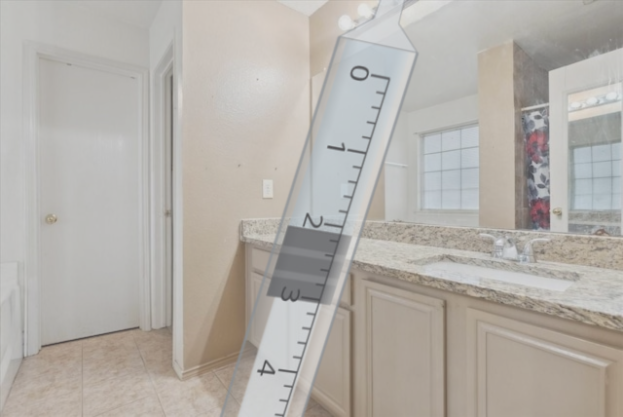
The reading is 2.1 mL
